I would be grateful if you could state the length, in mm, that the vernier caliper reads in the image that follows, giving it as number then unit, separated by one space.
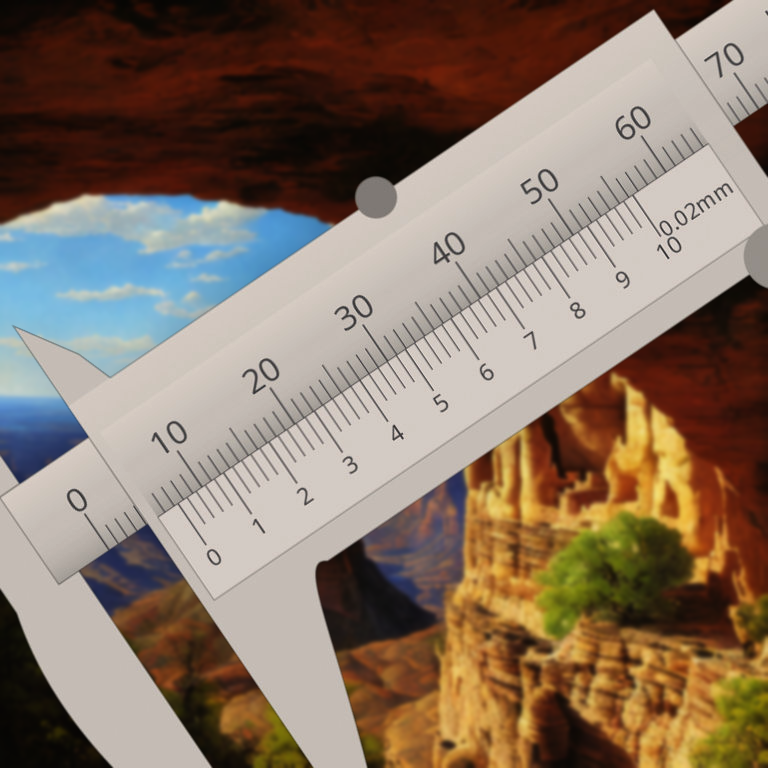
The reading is 7.4 mm
